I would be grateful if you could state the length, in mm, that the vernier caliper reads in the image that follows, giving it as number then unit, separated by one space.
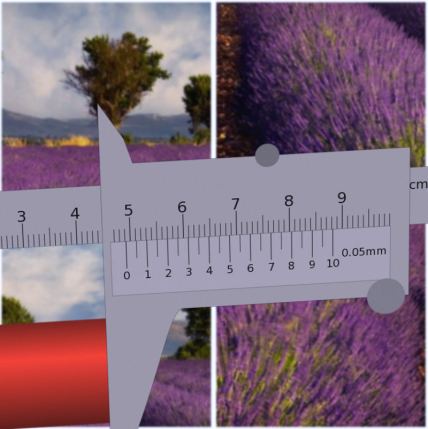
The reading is 49.2 mm
